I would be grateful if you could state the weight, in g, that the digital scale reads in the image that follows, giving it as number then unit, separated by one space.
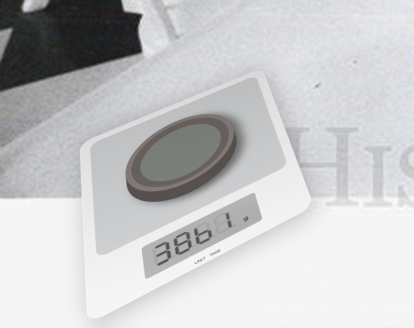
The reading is 3861 g
